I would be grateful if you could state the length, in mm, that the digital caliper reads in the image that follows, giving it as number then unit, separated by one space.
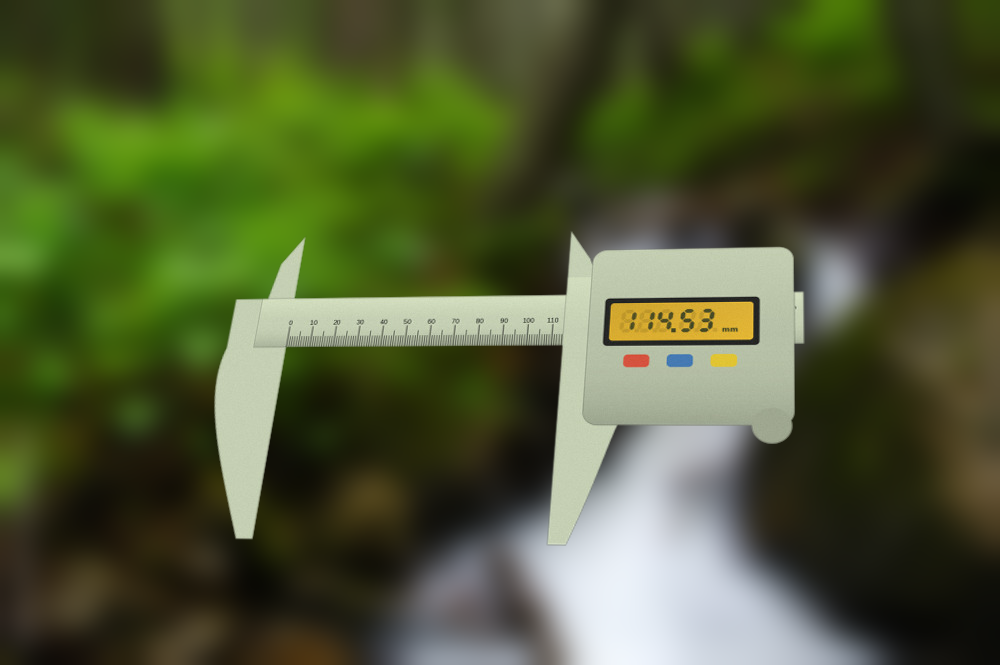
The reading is 114.53 mm
